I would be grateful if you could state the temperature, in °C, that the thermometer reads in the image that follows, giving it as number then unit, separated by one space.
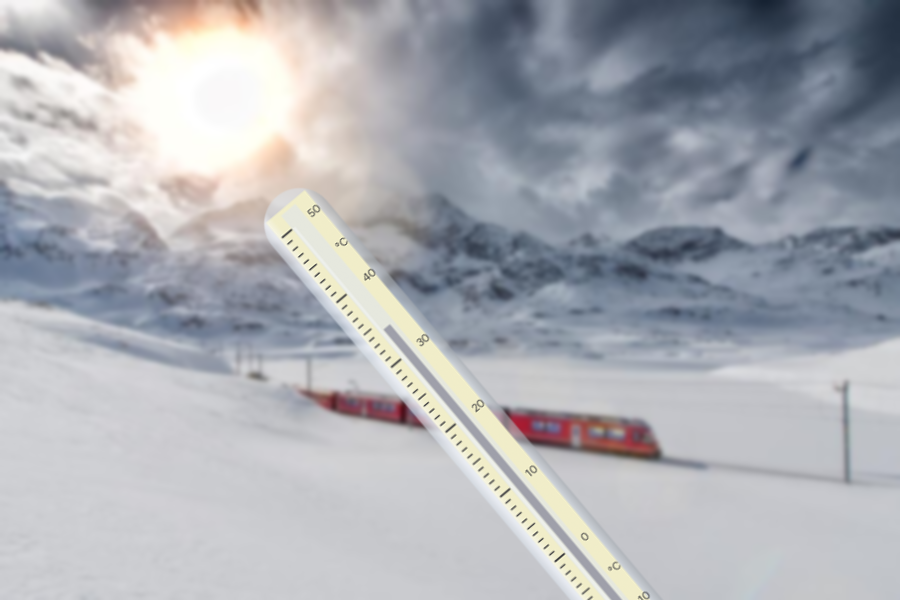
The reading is 34 °C
